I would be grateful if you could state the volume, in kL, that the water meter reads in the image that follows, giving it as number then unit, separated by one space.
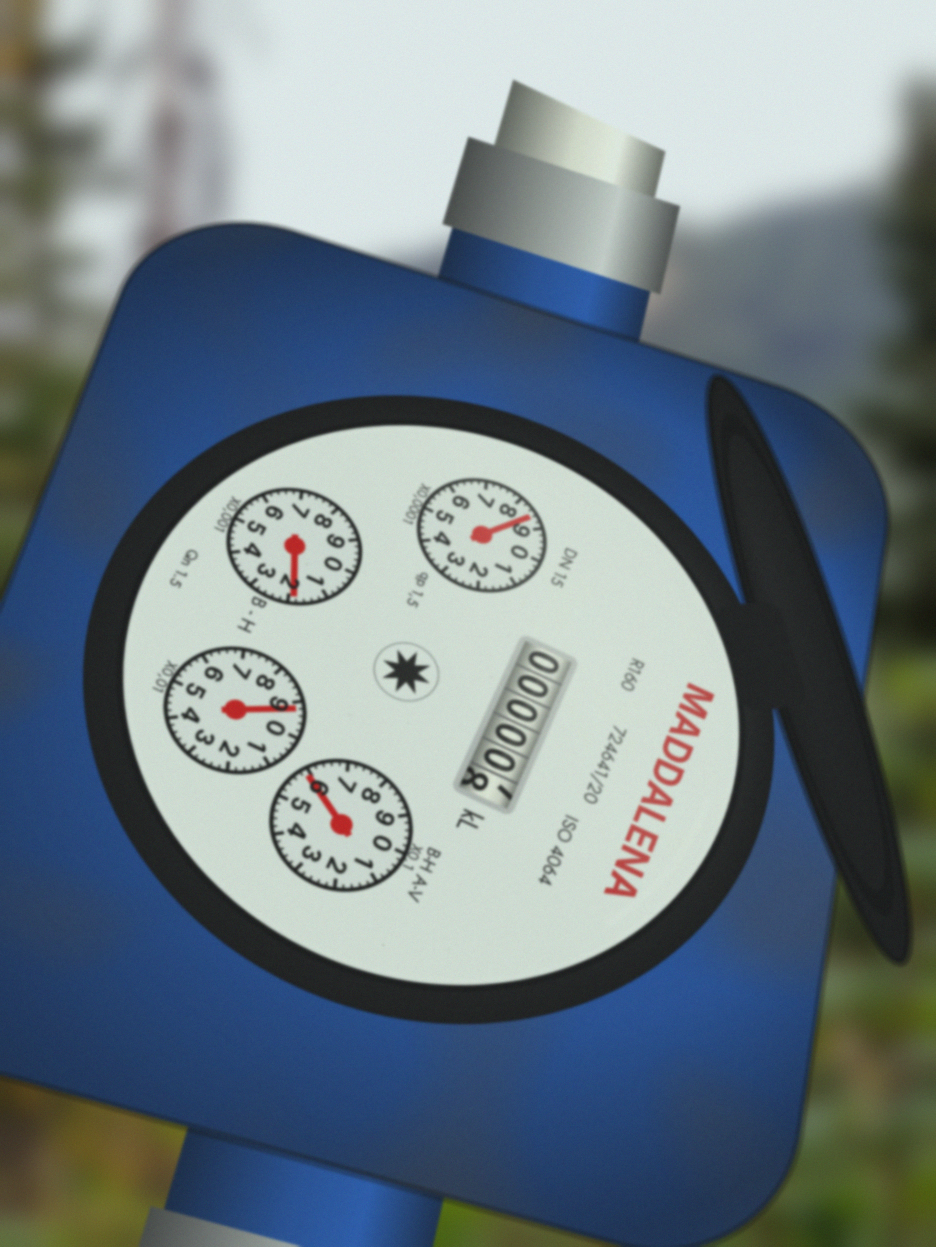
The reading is 7.5918 kL
